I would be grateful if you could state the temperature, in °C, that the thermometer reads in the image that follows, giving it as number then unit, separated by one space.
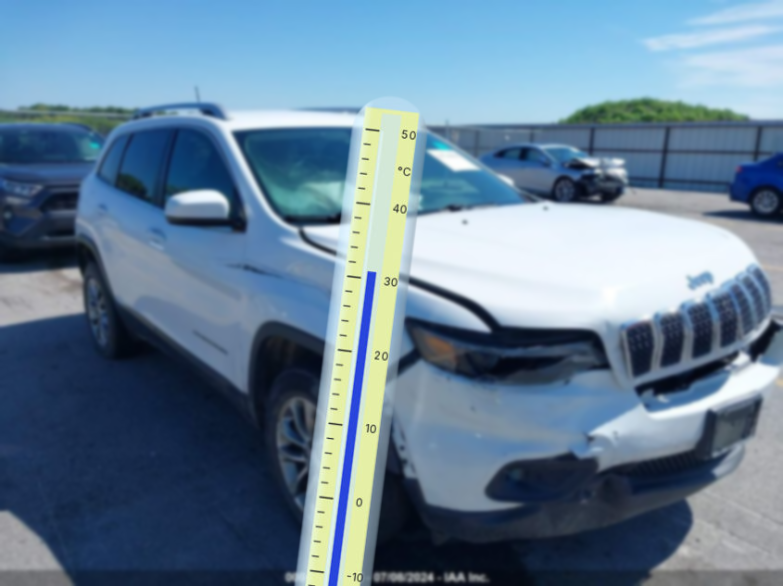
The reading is 31 °C
